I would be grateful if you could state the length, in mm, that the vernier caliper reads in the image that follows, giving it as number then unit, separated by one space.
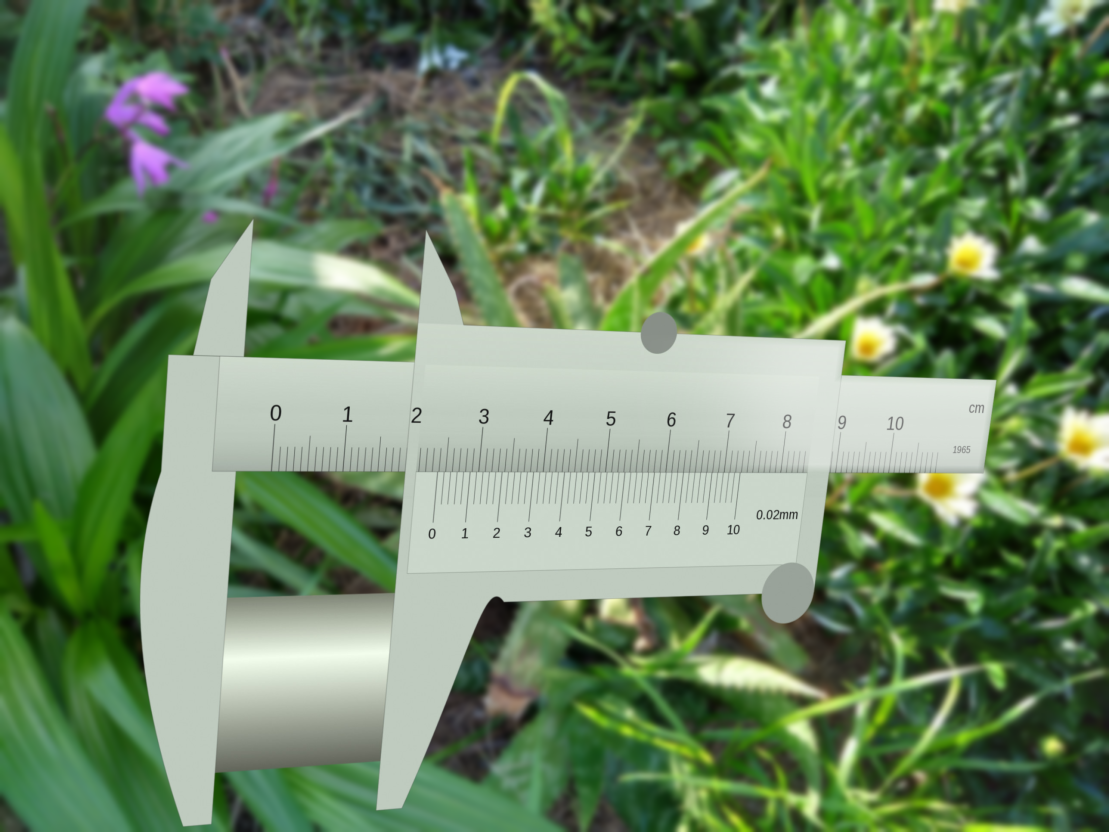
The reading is 23.8 mm
